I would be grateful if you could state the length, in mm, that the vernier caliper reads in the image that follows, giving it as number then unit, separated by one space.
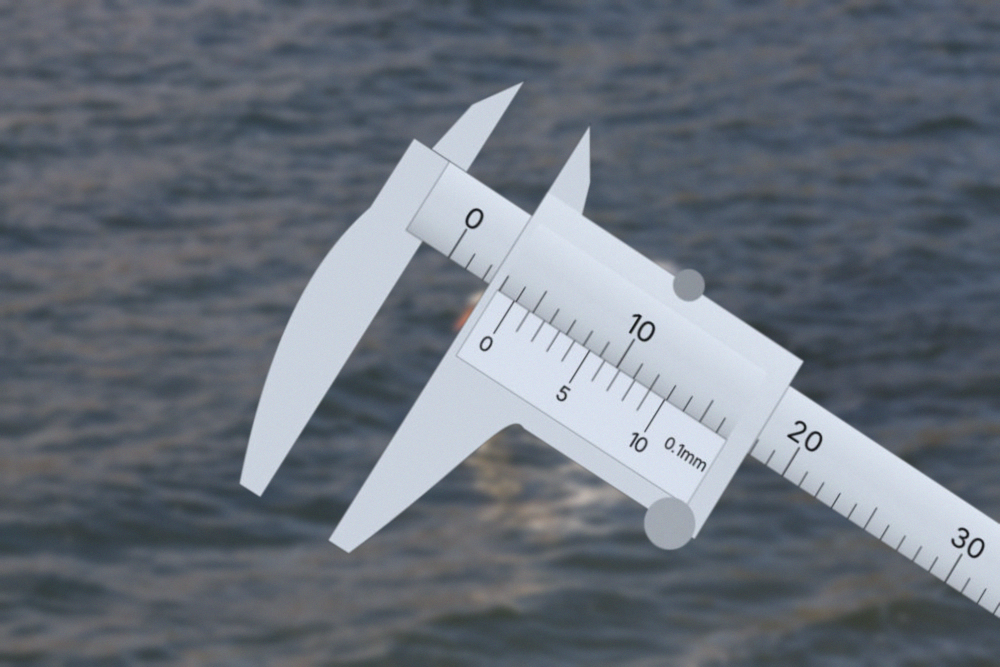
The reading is 3.9 mm
